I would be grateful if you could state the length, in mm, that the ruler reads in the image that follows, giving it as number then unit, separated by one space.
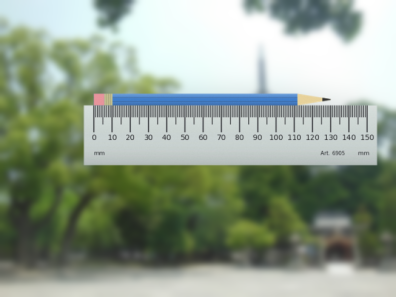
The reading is 130 mm
